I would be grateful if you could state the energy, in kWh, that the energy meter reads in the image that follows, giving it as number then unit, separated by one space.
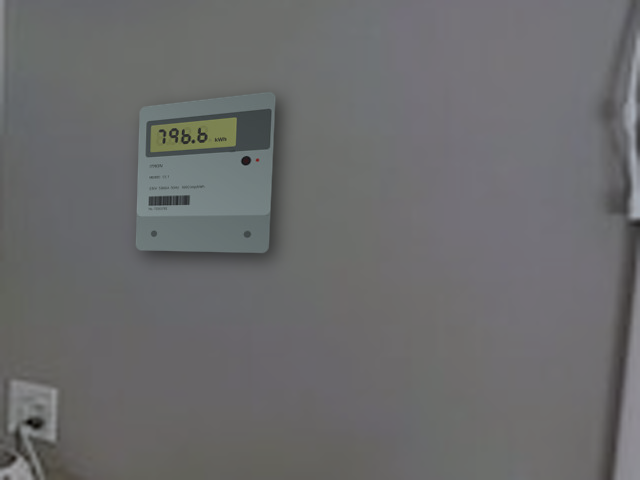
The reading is 796.6 kWh
